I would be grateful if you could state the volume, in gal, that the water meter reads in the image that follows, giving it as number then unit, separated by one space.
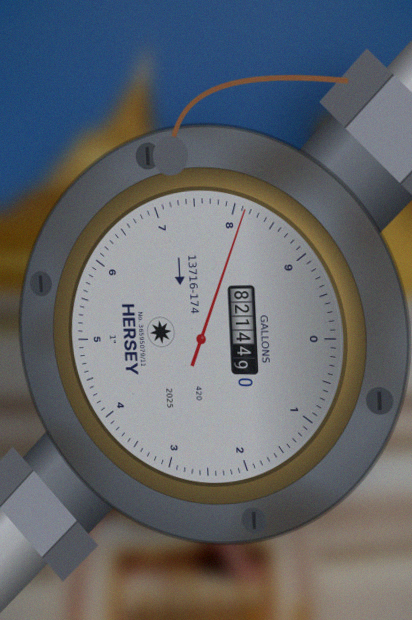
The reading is 8214488.1 gal
